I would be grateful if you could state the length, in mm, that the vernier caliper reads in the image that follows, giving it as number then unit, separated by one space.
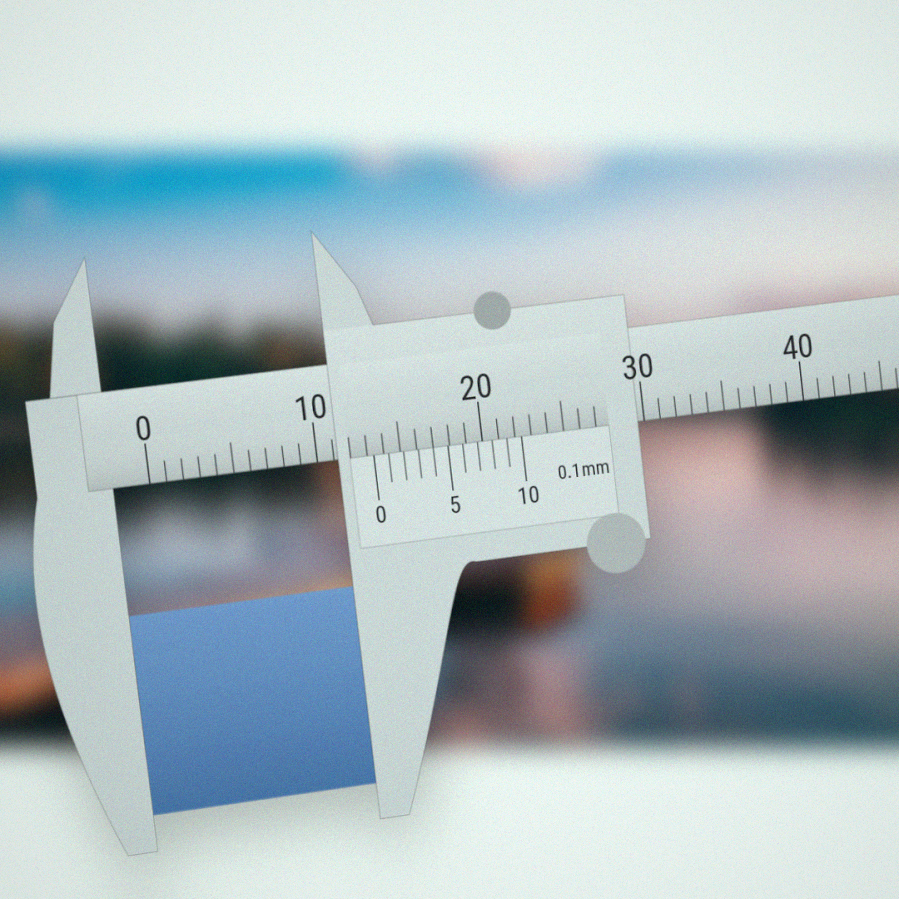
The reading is 13.4 mm
